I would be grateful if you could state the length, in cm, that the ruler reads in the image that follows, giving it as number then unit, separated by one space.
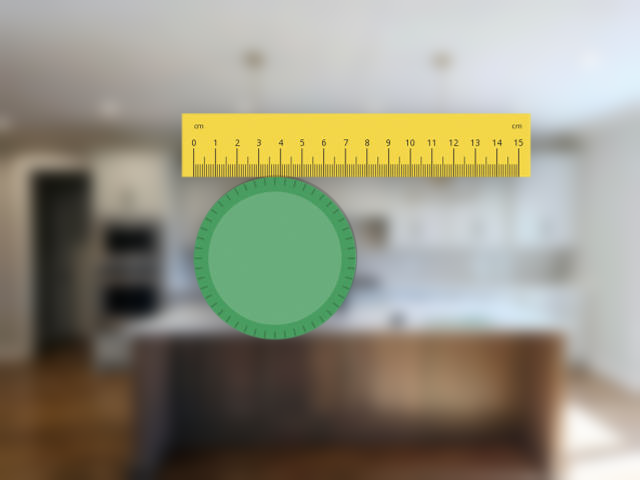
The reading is 7.5 cm
